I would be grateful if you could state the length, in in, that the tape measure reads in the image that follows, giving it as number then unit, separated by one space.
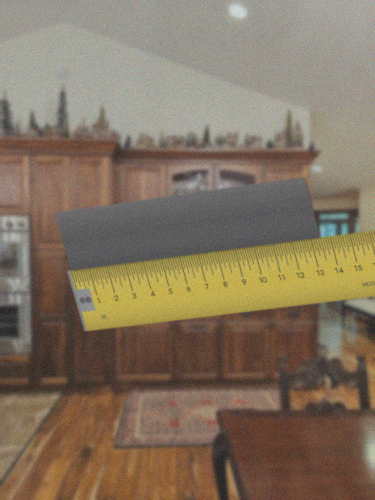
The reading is 13.5 in
